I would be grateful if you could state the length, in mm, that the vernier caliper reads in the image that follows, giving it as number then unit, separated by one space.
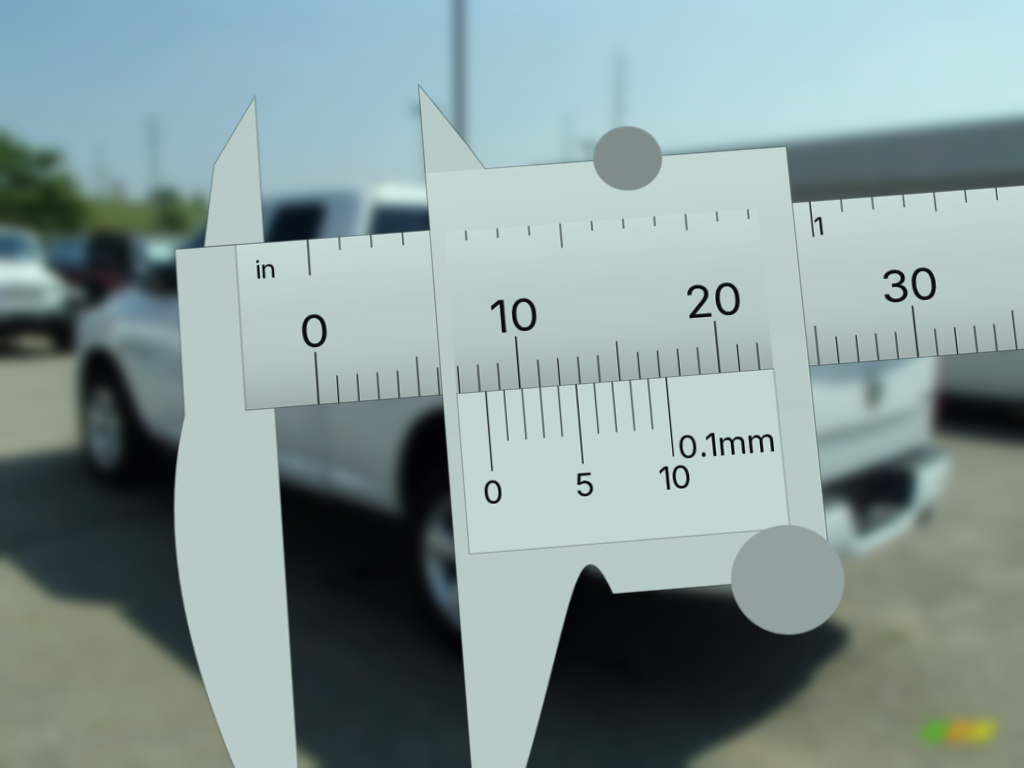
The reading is 8.3 mm
